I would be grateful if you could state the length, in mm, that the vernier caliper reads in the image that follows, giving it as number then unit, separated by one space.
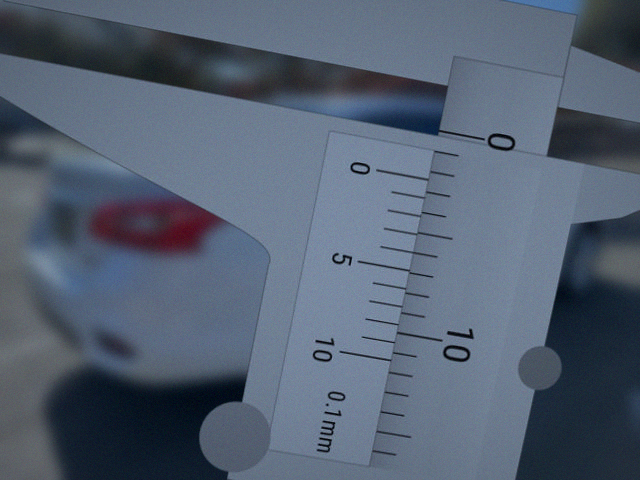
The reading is 2.4 mm
